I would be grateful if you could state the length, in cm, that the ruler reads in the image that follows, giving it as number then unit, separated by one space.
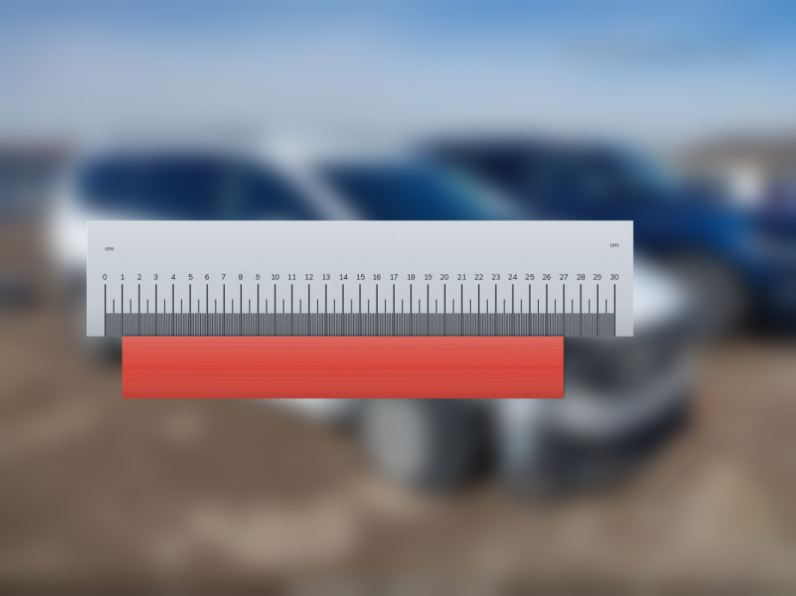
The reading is 26 cm
